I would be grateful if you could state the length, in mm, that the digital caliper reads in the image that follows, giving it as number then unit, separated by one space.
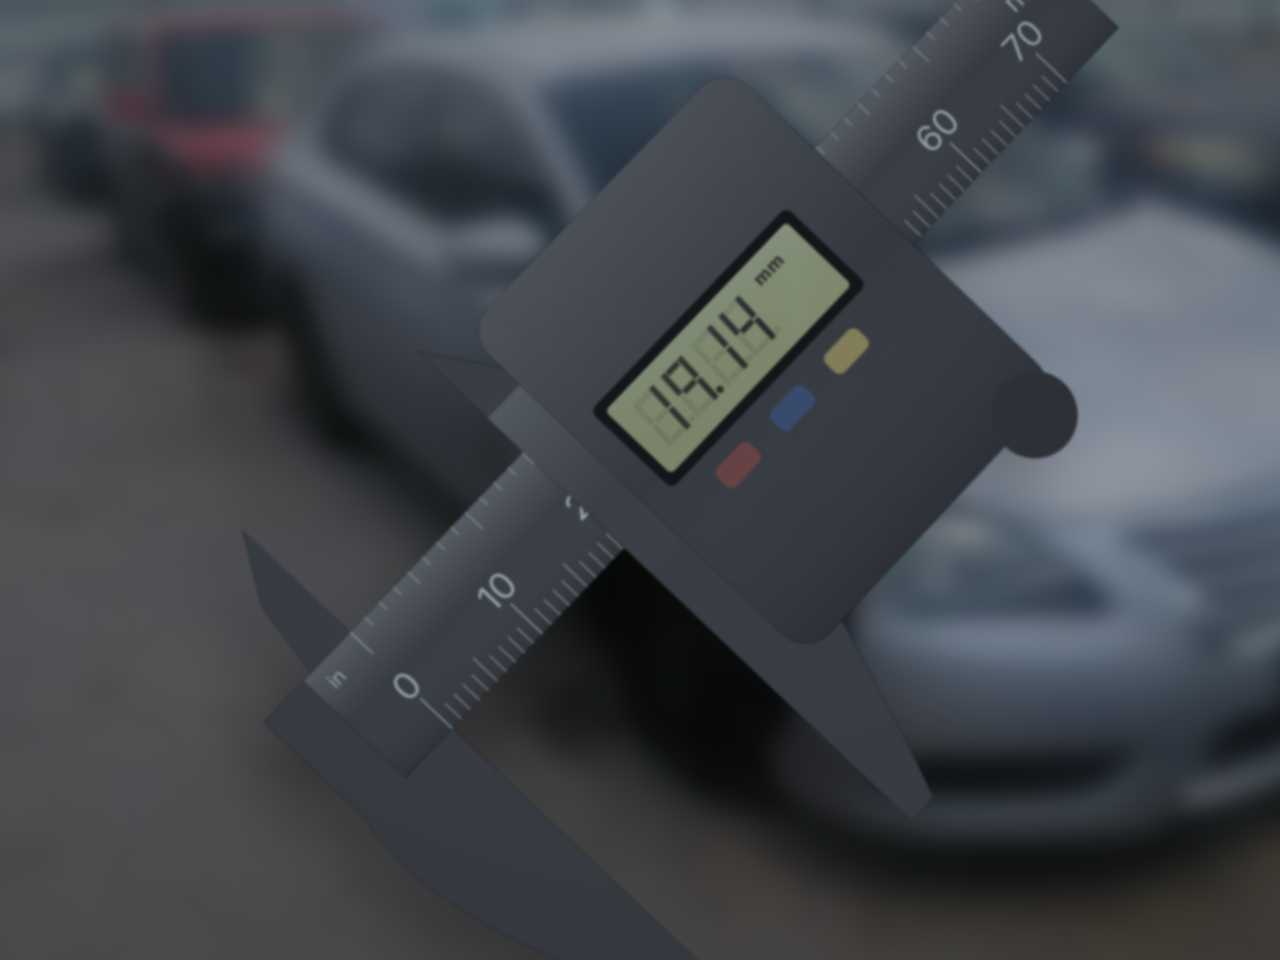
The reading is 19.14 mm
